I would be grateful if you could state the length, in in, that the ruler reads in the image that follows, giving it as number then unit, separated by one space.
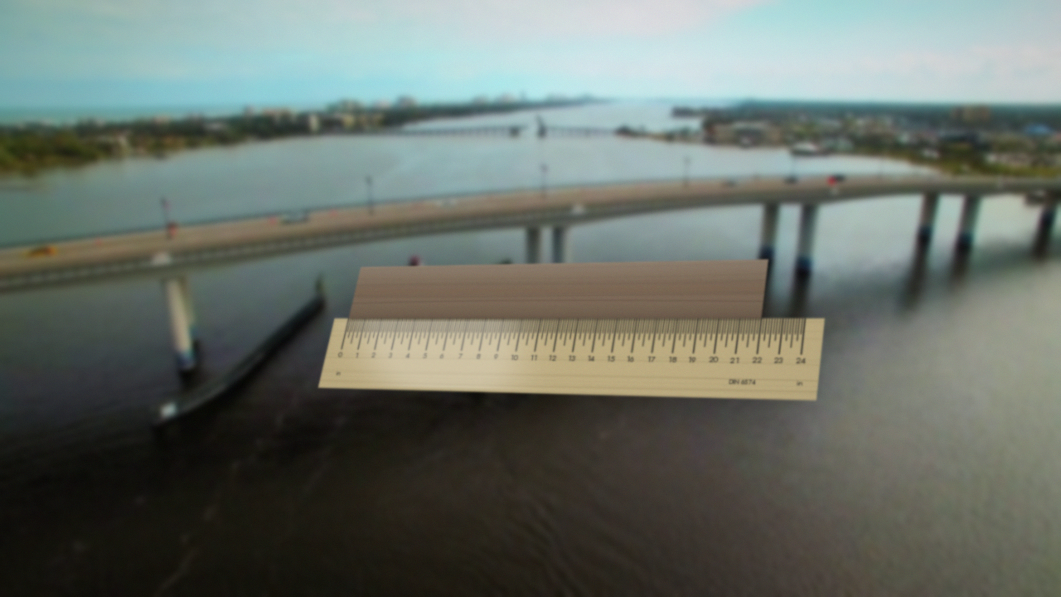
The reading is 22 in
